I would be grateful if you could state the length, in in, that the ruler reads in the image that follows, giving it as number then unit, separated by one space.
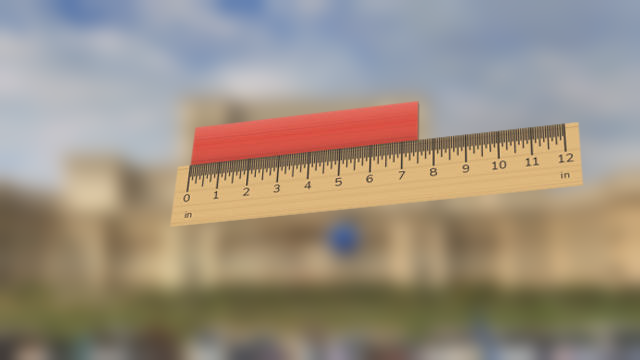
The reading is 7.5 in
